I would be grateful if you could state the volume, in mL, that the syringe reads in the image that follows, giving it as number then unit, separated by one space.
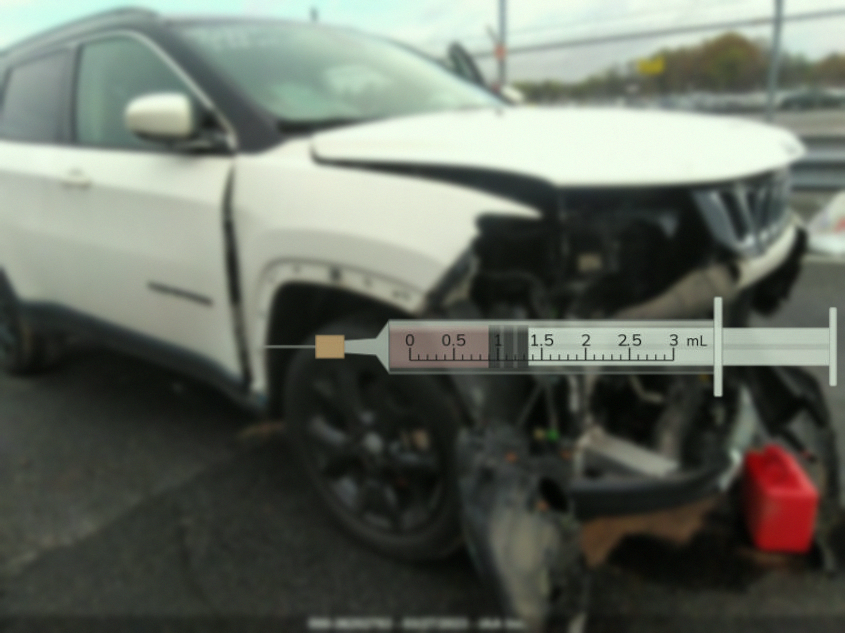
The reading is 0.9 mL
